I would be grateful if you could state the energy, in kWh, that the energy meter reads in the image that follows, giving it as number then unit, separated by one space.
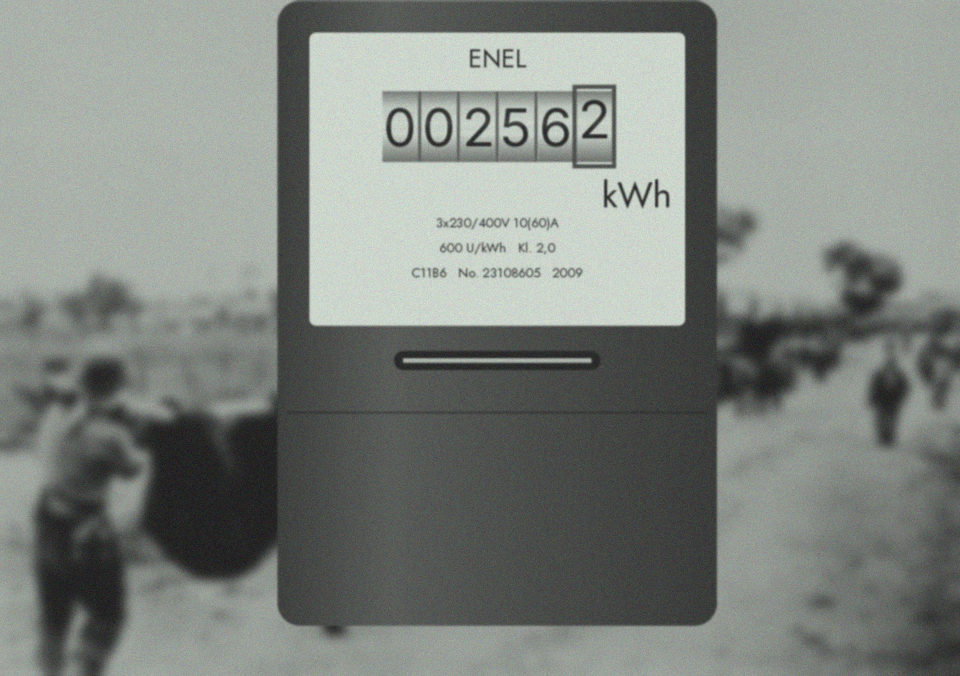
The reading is 256.2 kWh
